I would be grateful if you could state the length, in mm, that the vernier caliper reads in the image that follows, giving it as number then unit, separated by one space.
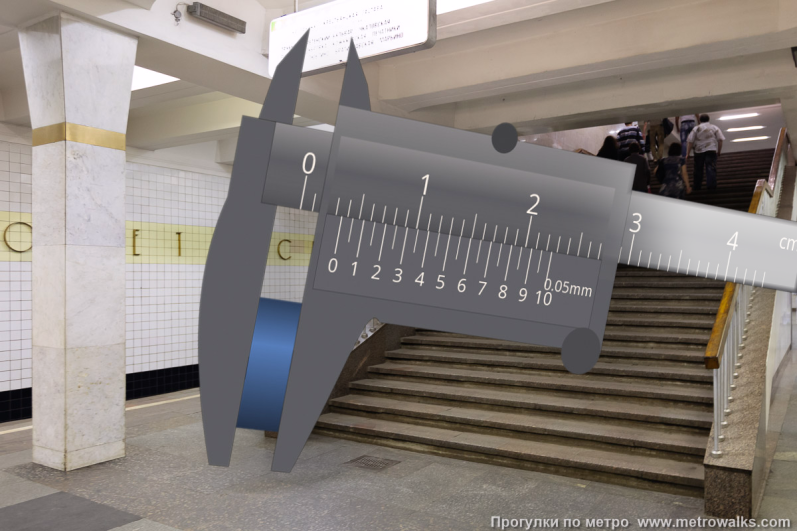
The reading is 3.5 mm
